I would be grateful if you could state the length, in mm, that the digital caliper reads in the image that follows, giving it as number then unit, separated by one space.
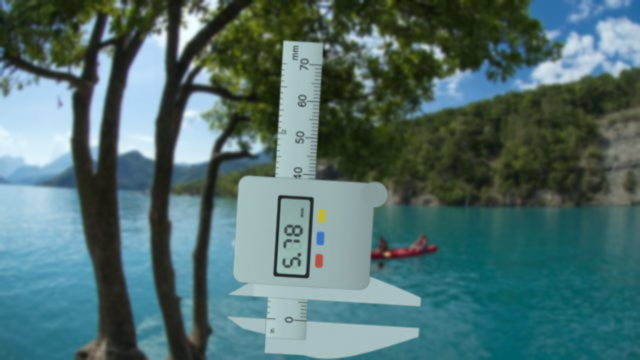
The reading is 5.78 mm
